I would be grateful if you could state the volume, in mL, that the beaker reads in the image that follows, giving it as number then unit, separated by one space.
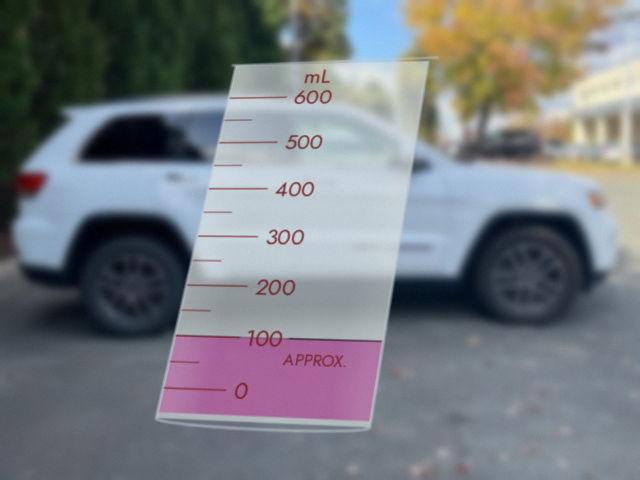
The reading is 100 mL
